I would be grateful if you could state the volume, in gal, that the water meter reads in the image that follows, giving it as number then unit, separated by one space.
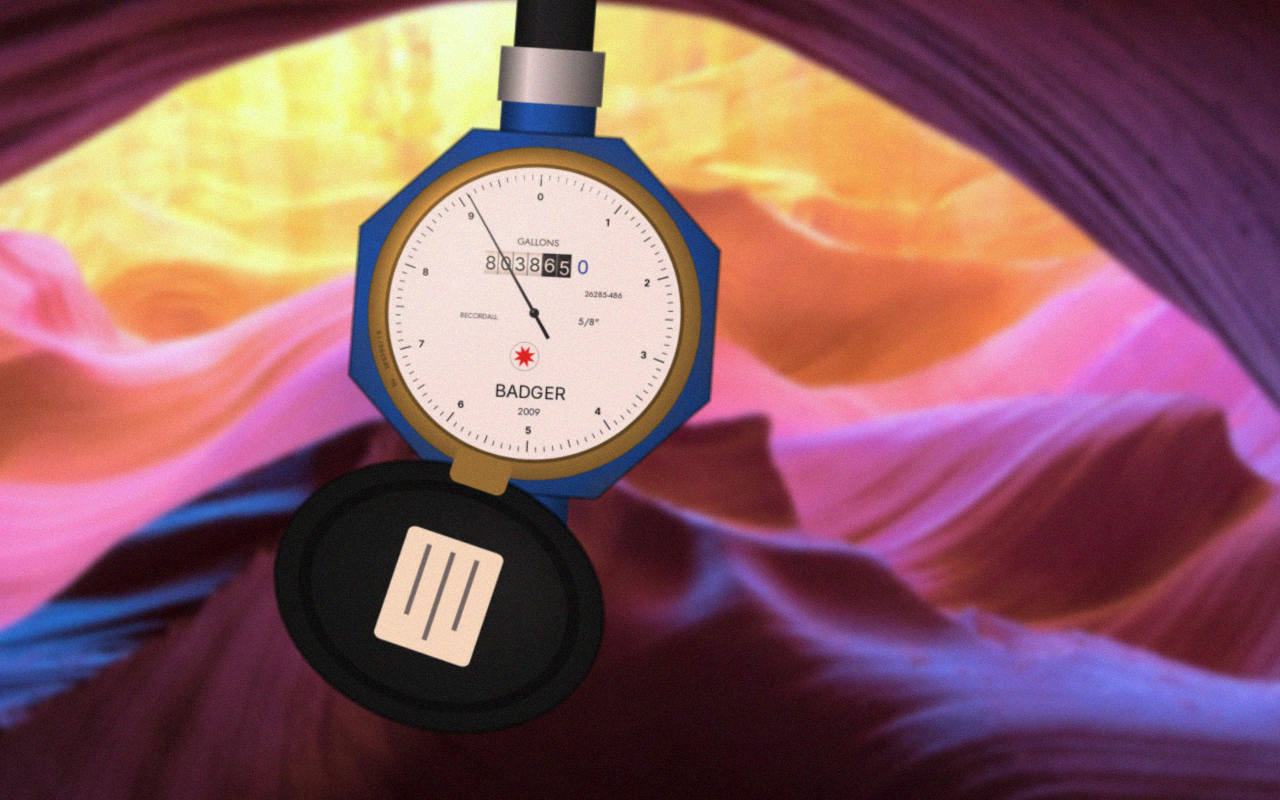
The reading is 8038649.1 gal
